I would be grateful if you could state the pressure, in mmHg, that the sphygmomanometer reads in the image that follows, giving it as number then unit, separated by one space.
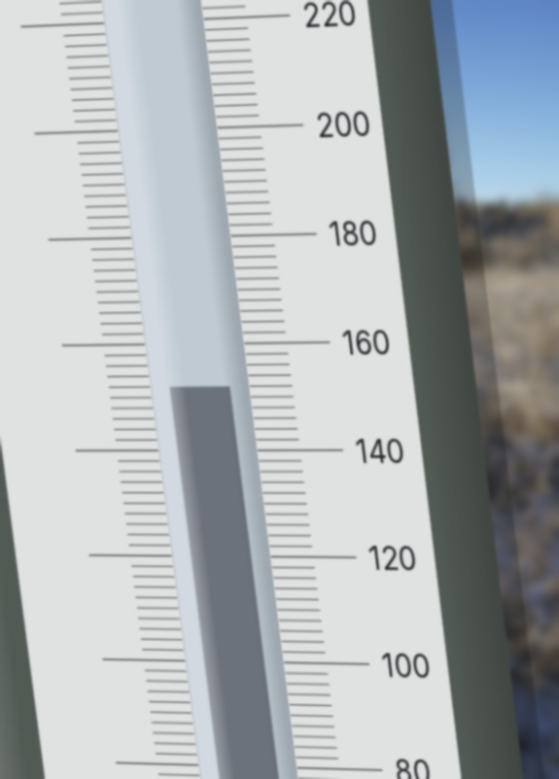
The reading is 152 mmHg
